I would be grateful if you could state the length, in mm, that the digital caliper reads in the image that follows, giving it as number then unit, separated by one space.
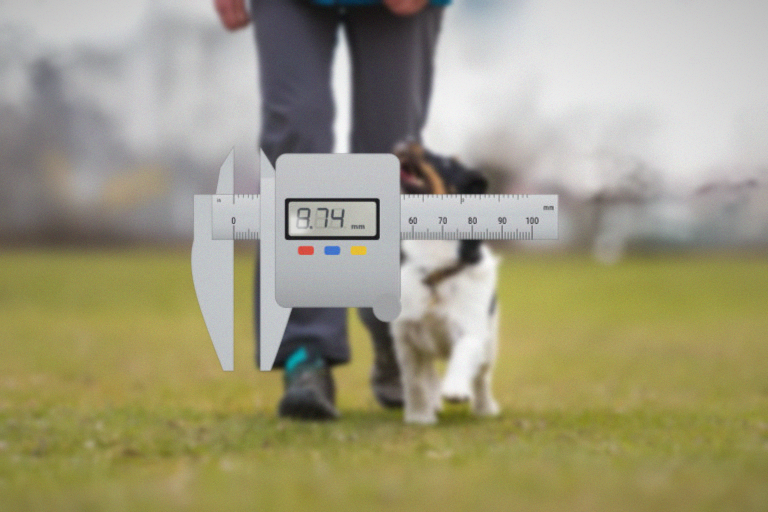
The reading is 8.74 mm
